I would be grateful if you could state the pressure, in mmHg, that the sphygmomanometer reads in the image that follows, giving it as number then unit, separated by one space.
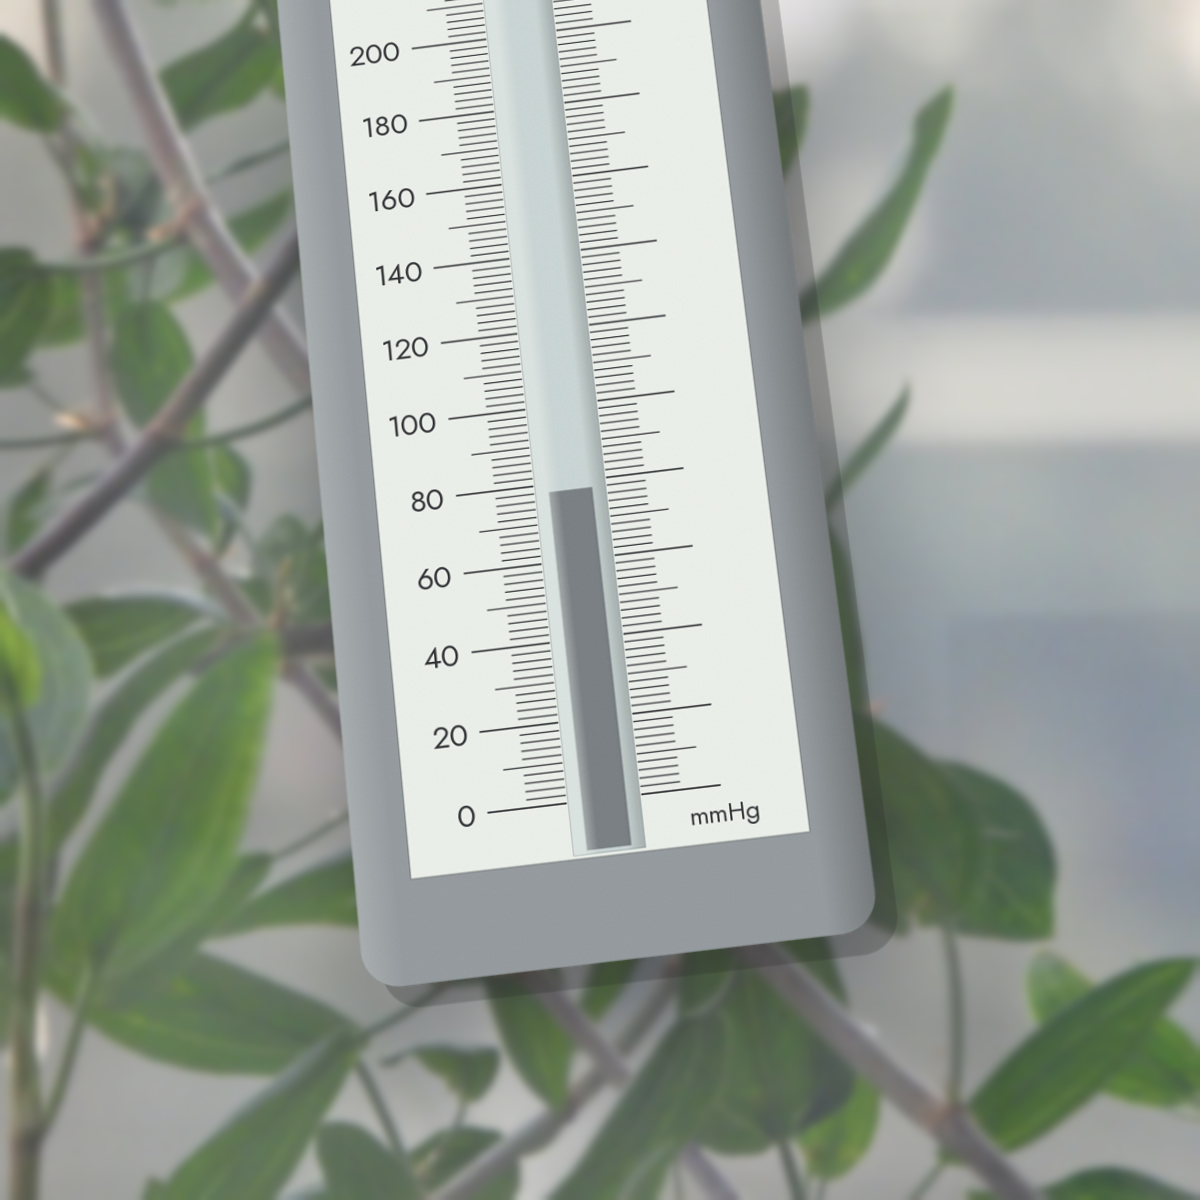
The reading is 78 mmHg
